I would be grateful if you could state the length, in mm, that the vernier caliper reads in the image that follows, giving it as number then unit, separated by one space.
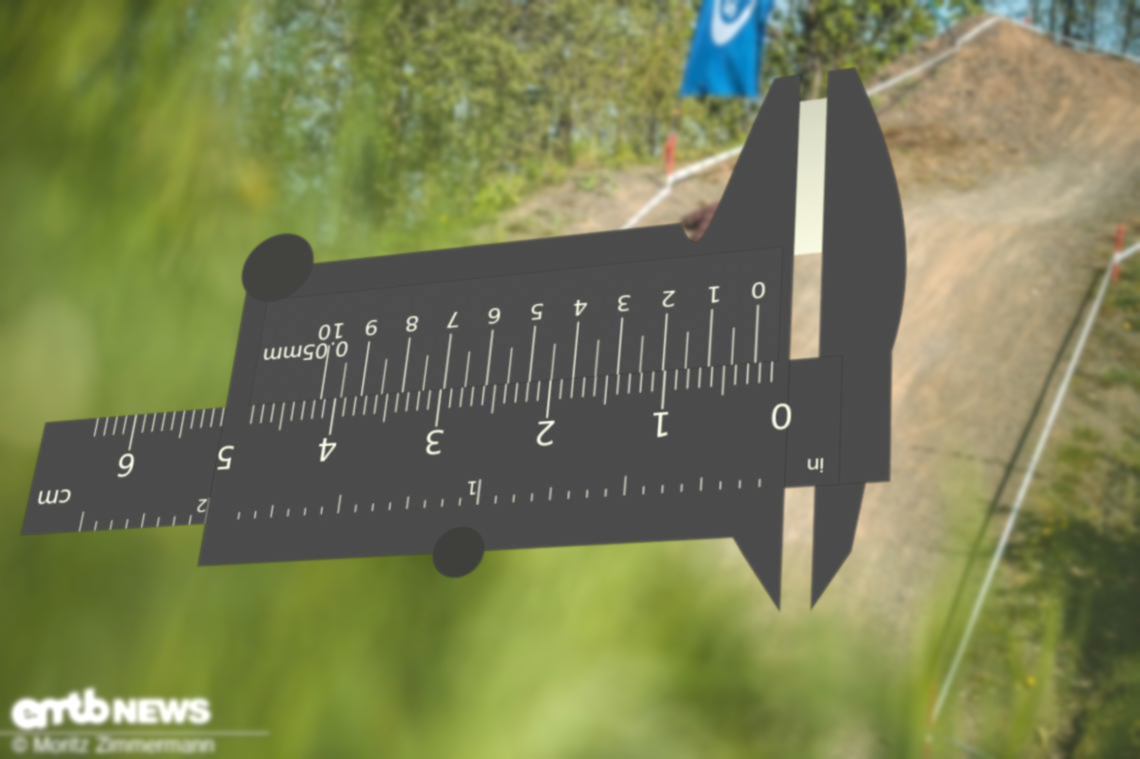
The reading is 2.4 mm
